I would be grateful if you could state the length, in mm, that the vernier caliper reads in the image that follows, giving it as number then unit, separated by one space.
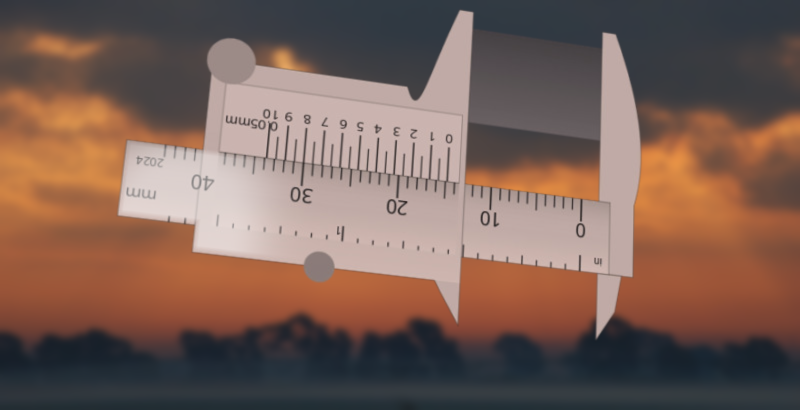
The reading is 14.8 mm
